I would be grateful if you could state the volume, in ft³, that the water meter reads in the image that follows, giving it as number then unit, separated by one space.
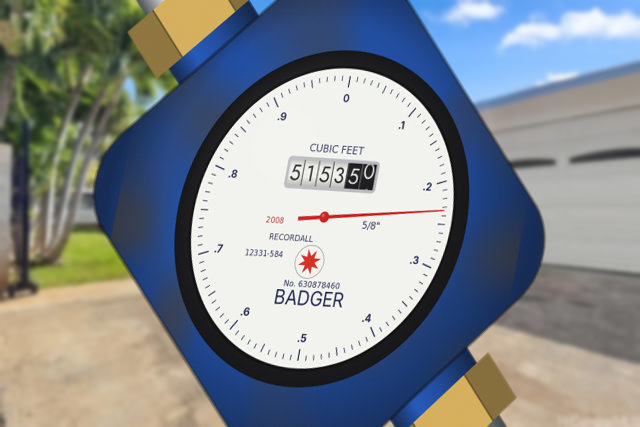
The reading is 515350.23 ft³
